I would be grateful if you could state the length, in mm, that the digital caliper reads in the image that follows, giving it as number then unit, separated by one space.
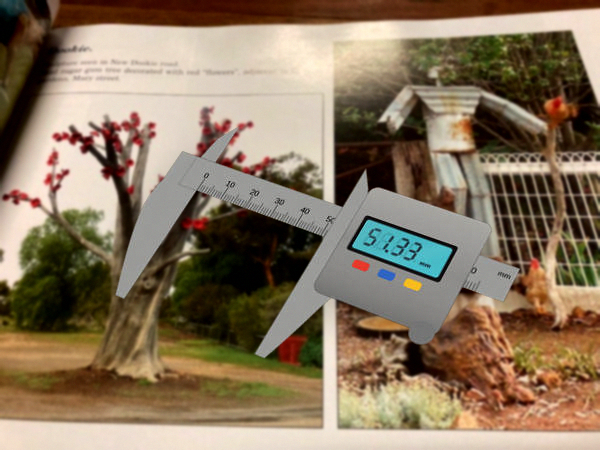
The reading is 51.33 mm
